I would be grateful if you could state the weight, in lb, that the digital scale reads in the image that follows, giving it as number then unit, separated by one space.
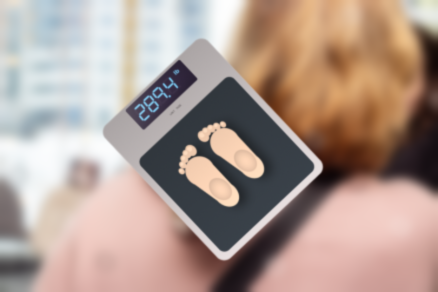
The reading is 289.4 lb
